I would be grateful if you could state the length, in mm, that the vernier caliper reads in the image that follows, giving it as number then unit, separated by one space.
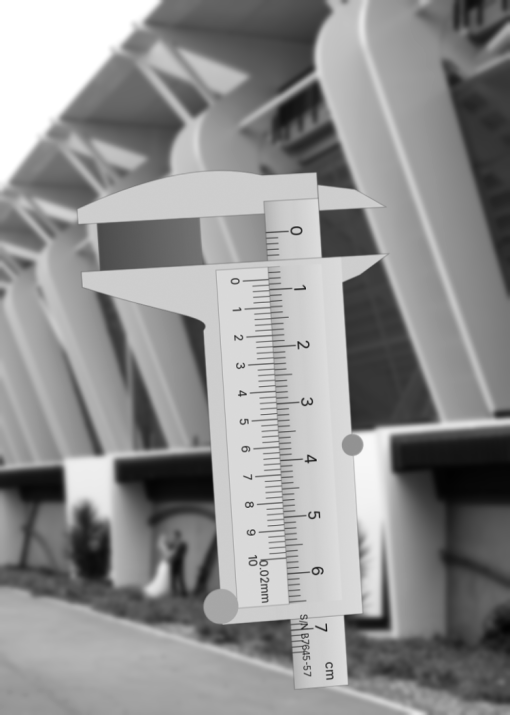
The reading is 8.2 mm
